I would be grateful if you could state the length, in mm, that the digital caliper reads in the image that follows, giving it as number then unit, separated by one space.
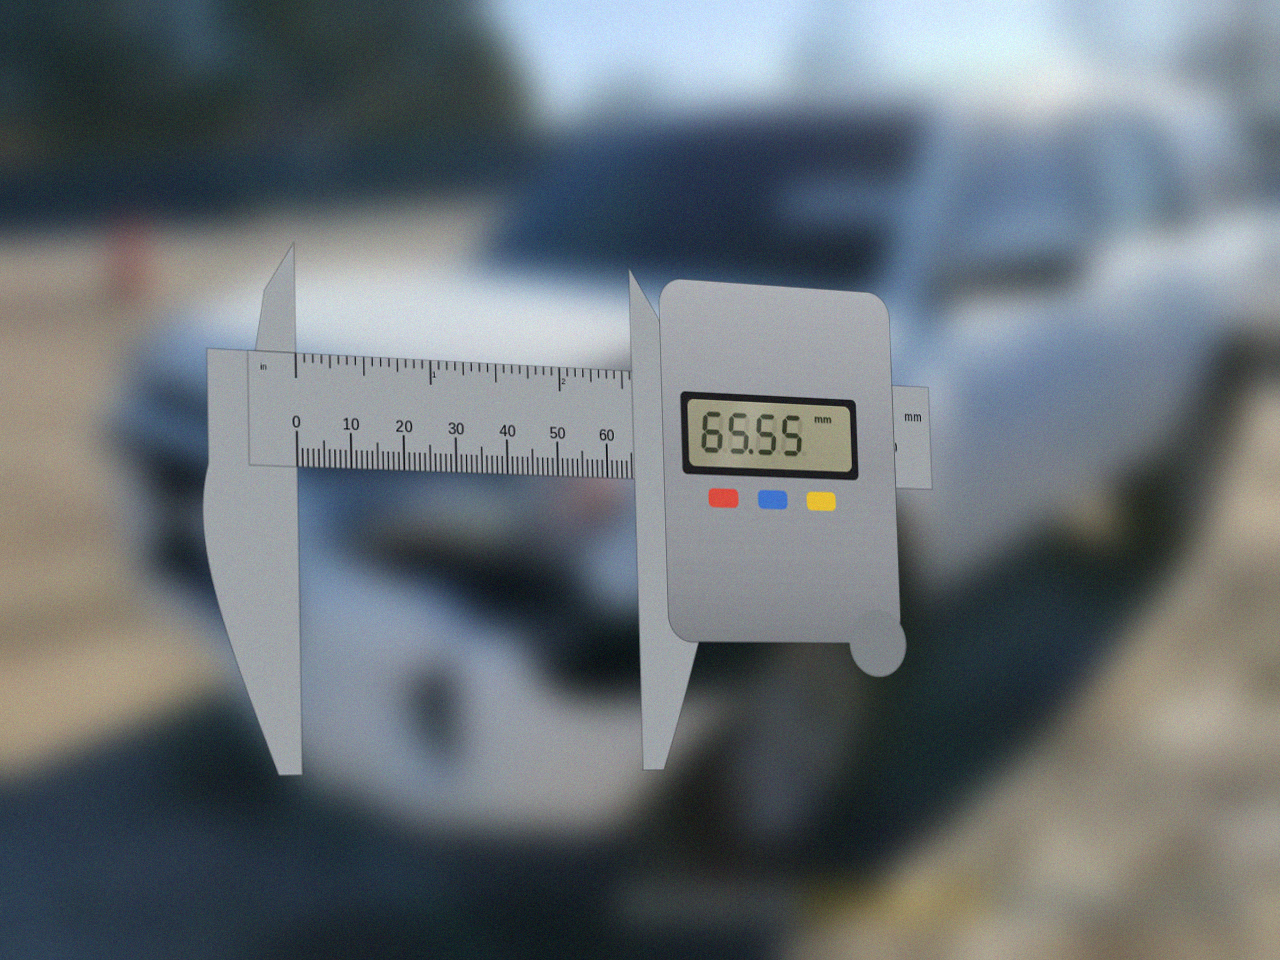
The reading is 65.55 mm
